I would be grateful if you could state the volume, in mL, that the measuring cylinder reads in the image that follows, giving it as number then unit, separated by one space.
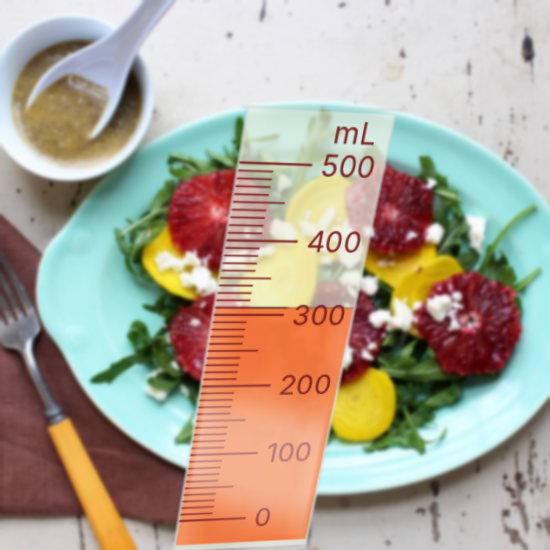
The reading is 310 mL
